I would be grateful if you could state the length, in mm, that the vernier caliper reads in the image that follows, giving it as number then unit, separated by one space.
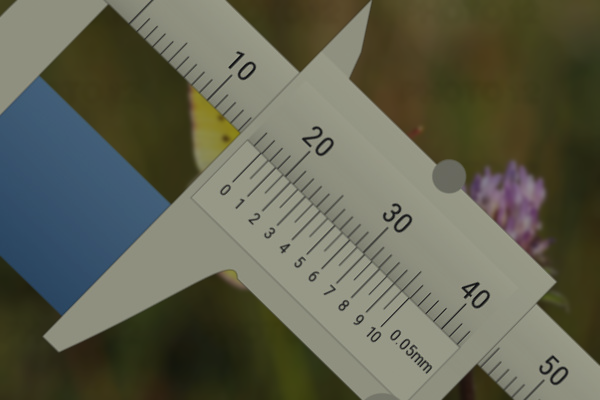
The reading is 16.9 mm
